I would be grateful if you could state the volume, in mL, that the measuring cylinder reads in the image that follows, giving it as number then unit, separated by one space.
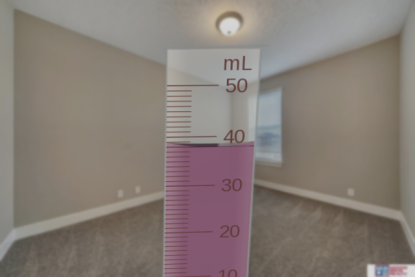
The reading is 38 mL
